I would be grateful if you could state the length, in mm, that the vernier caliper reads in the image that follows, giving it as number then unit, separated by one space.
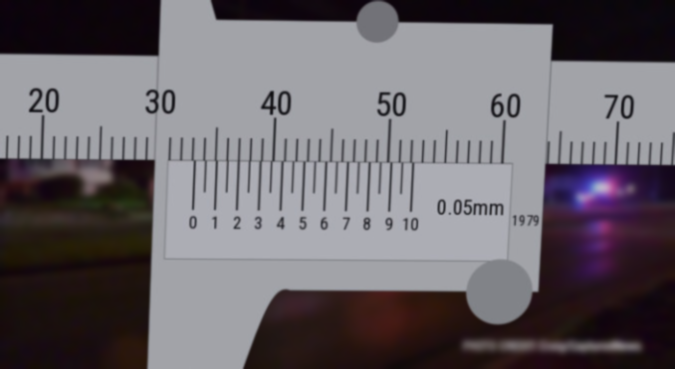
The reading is 33.2 mm
